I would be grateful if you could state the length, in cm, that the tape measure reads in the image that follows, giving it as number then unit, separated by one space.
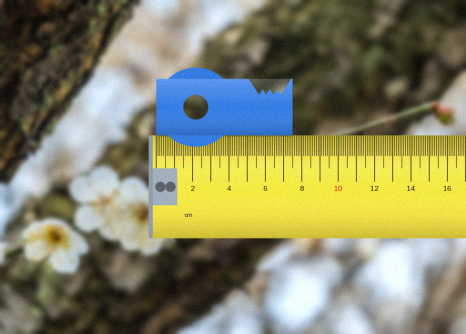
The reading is 7.5 cm
